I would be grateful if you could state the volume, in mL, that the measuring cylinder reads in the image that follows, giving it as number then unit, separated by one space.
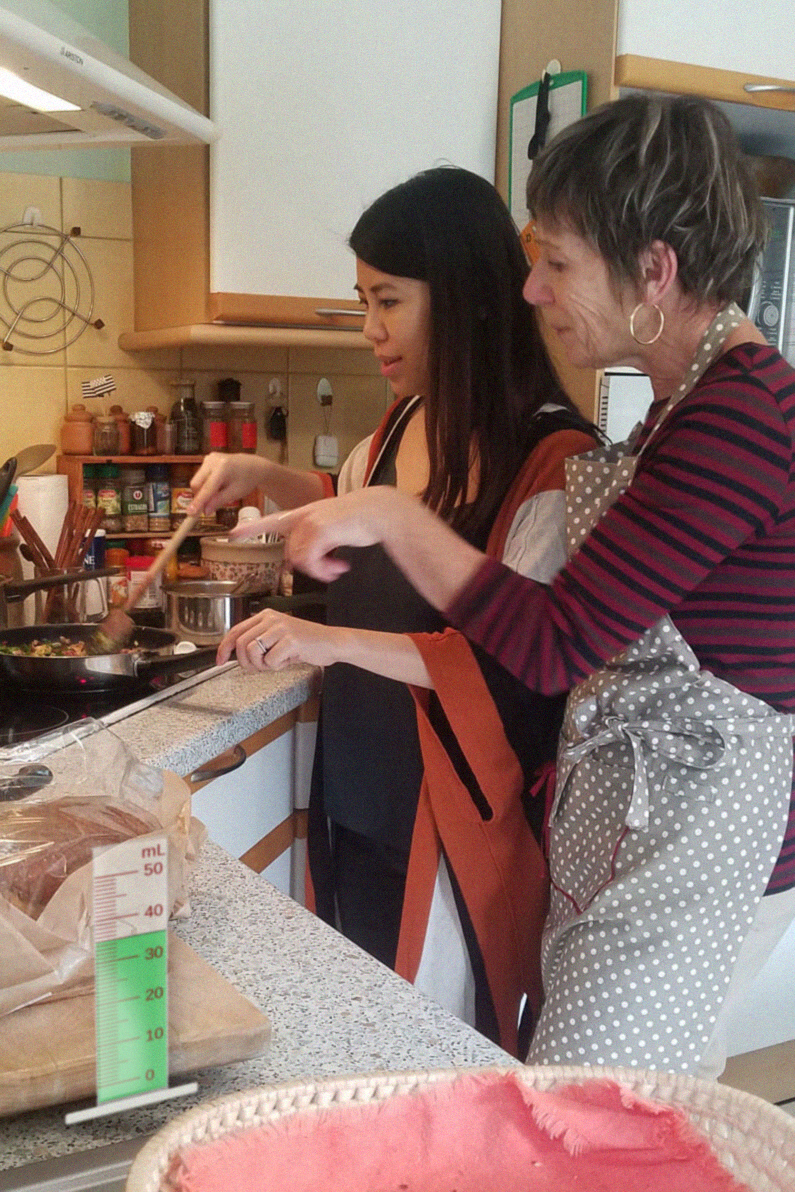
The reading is 35 mL
